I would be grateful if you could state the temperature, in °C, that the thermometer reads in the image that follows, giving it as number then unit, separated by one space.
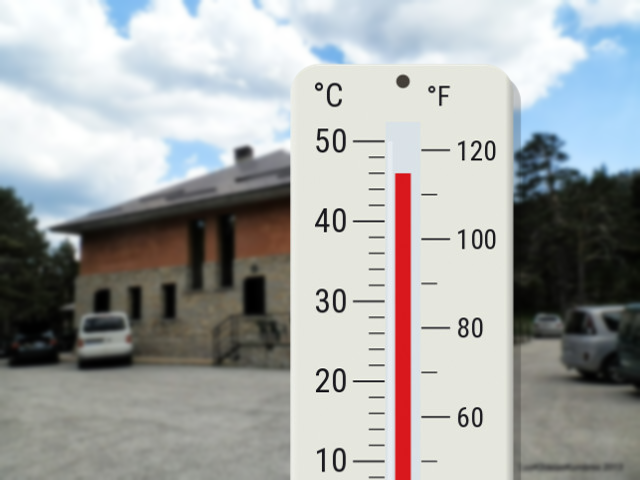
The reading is 46 °C
